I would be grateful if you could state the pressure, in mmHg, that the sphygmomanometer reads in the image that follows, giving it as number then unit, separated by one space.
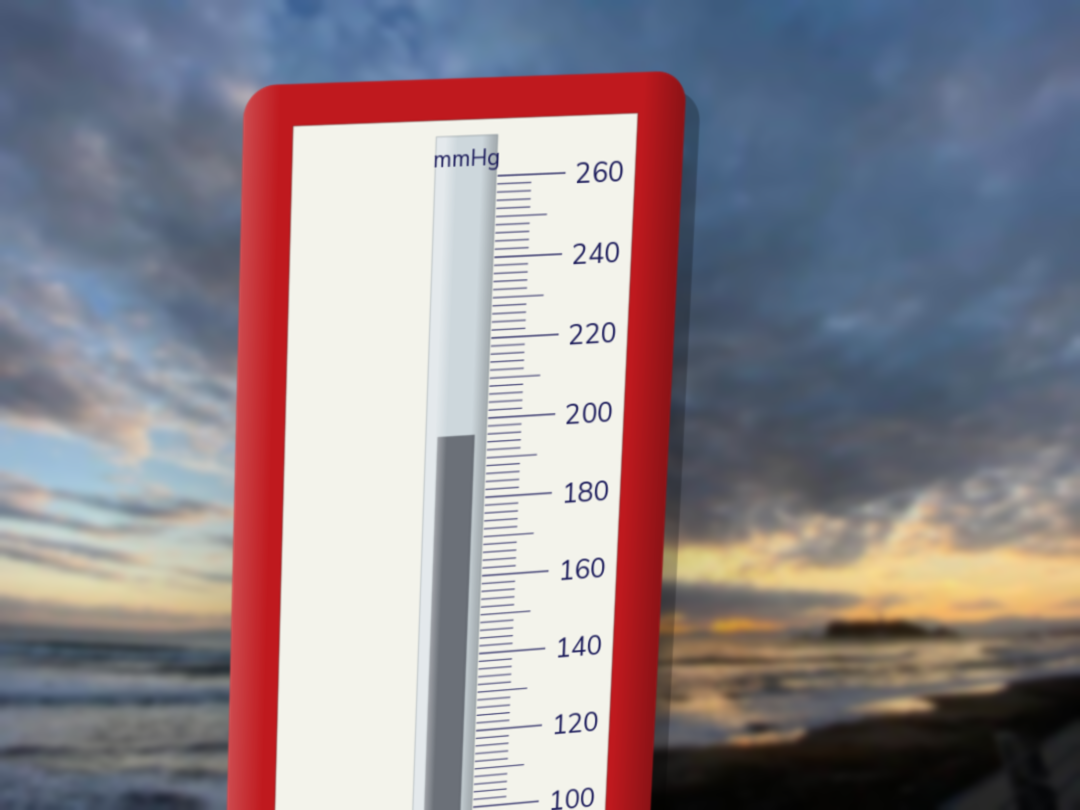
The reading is 196 mmHg
